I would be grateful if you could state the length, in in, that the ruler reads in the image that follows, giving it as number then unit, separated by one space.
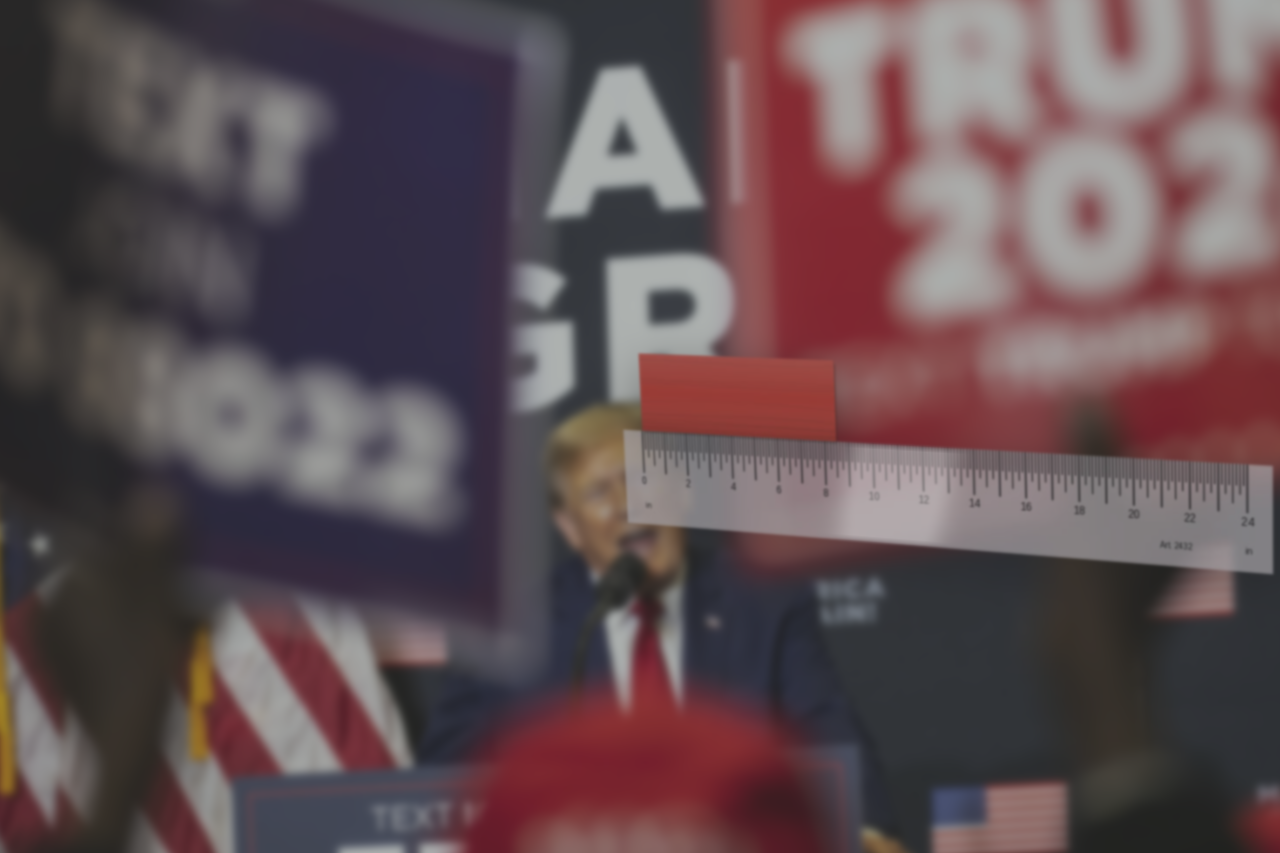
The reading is 8.5 in
